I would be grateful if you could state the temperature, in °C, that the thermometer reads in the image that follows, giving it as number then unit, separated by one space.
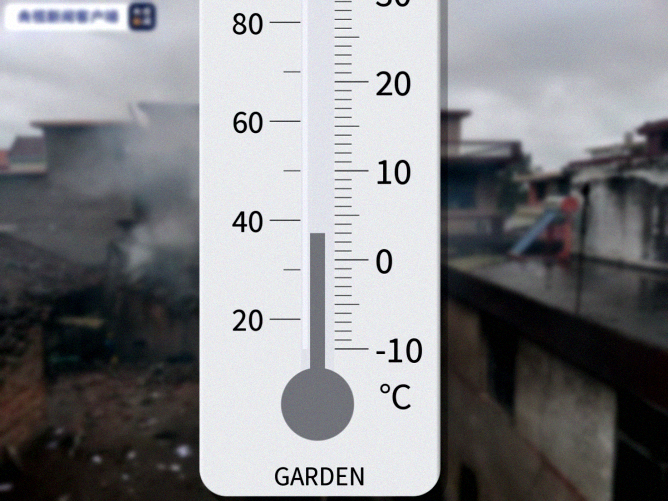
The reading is 3 °C
